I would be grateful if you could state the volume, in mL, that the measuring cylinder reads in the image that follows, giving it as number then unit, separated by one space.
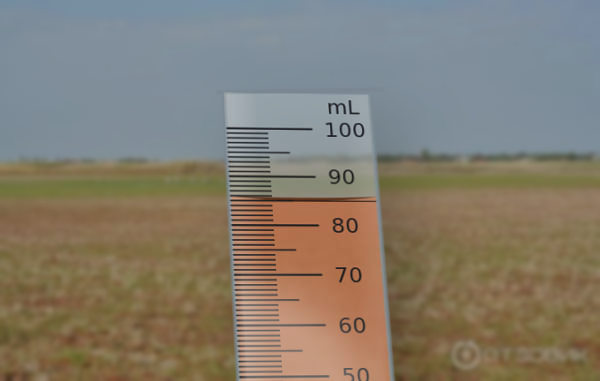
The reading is 85 mL
